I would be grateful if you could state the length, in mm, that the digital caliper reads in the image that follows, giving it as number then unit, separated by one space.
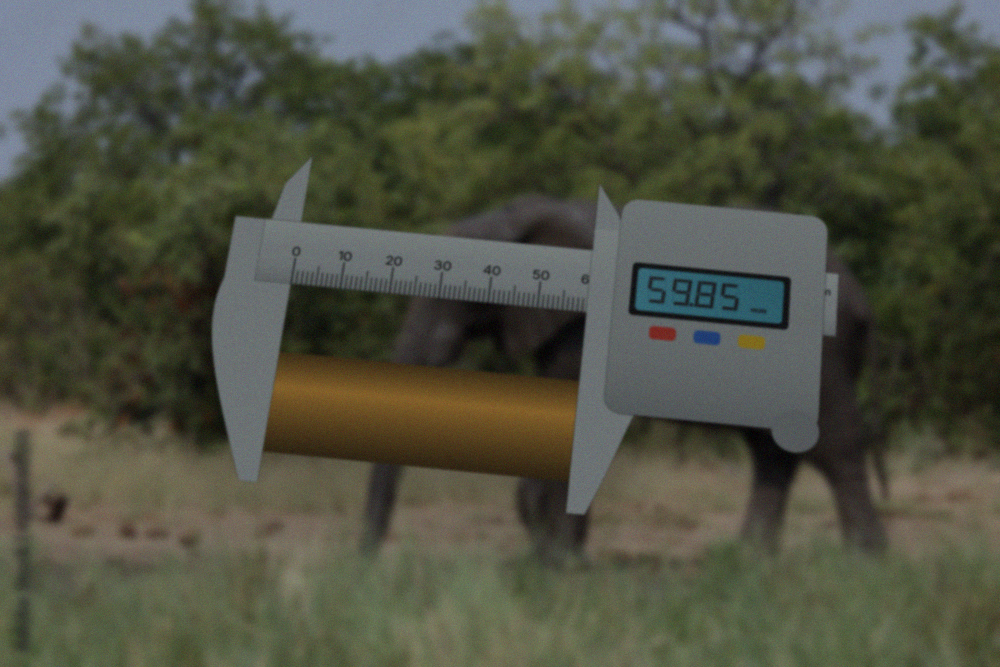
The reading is 59.85 mm
